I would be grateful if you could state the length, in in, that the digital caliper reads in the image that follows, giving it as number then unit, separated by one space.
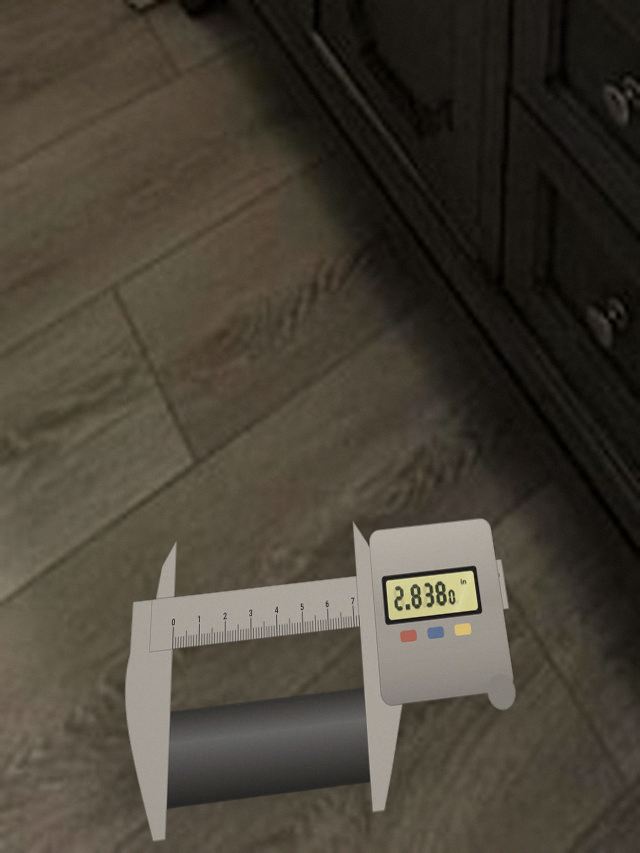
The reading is 2.8380 in
